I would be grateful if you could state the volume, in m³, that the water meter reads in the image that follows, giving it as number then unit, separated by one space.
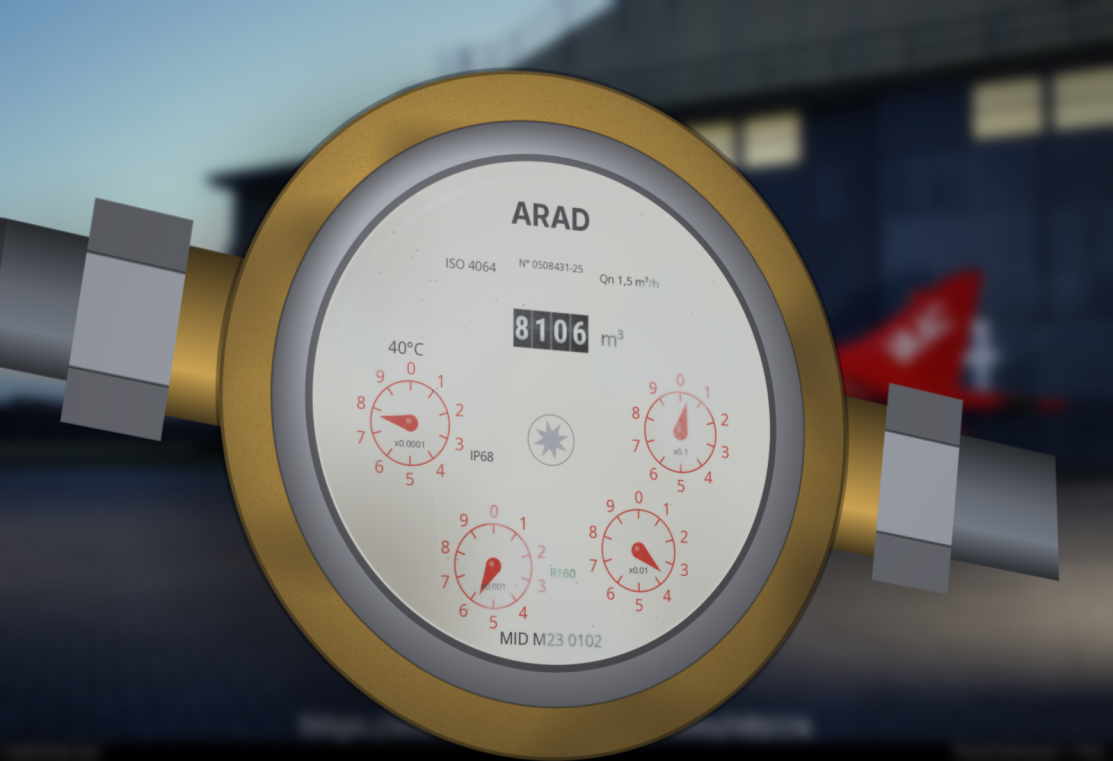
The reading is 8106.0357 m³
